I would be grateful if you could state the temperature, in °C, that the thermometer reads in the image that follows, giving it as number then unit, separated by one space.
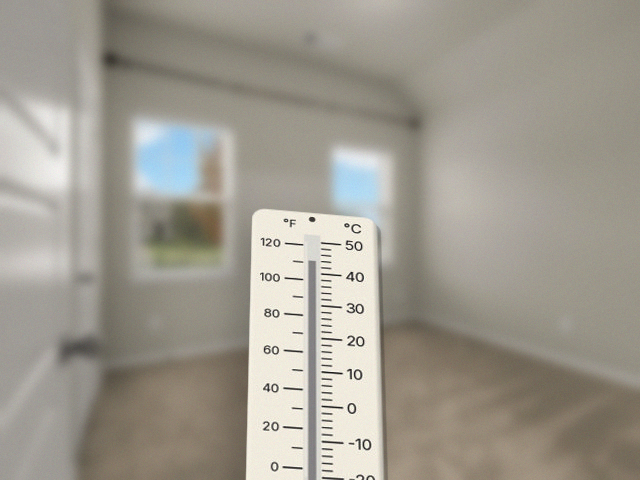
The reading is 44 °C
